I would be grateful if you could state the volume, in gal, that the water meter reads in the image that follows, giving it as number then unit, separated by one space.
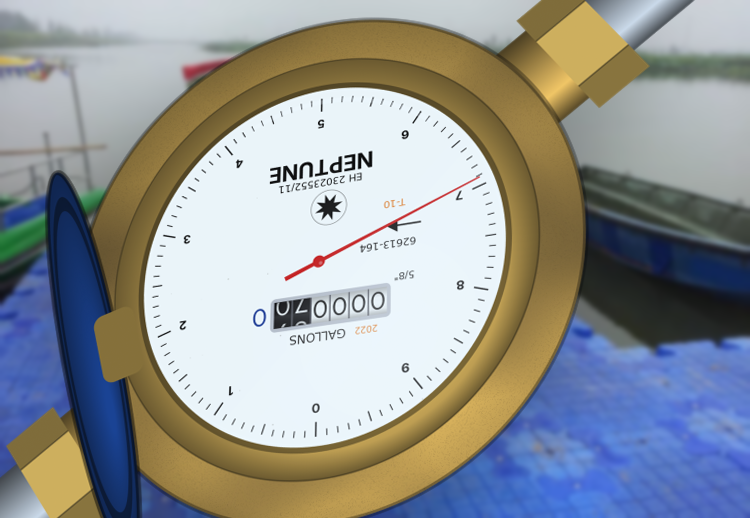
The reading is 696.9 gal
